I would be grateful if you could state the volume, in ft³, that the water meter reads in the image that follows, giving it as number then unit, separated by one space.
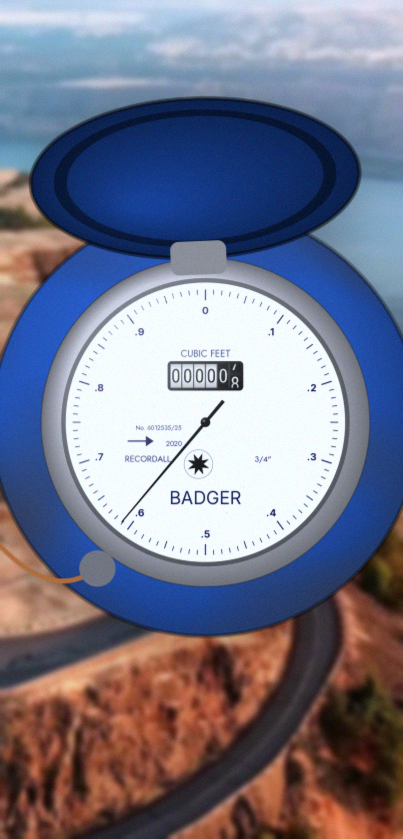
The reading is 7.61 ft³
